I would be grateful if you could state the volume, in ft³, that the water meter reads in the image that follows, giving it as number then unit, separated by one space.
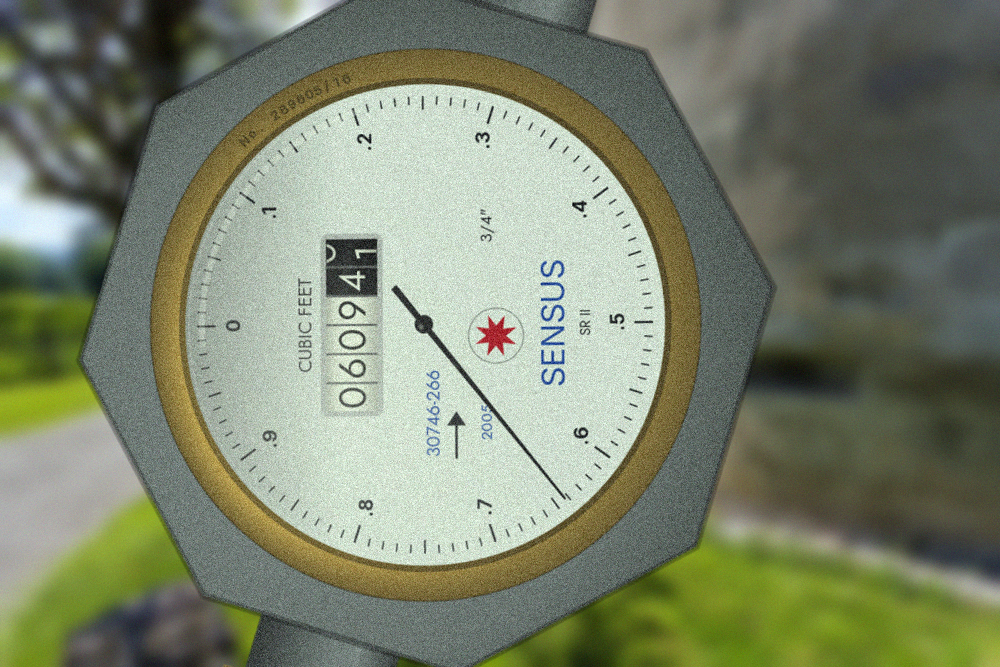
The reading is 60940.64 ft³
